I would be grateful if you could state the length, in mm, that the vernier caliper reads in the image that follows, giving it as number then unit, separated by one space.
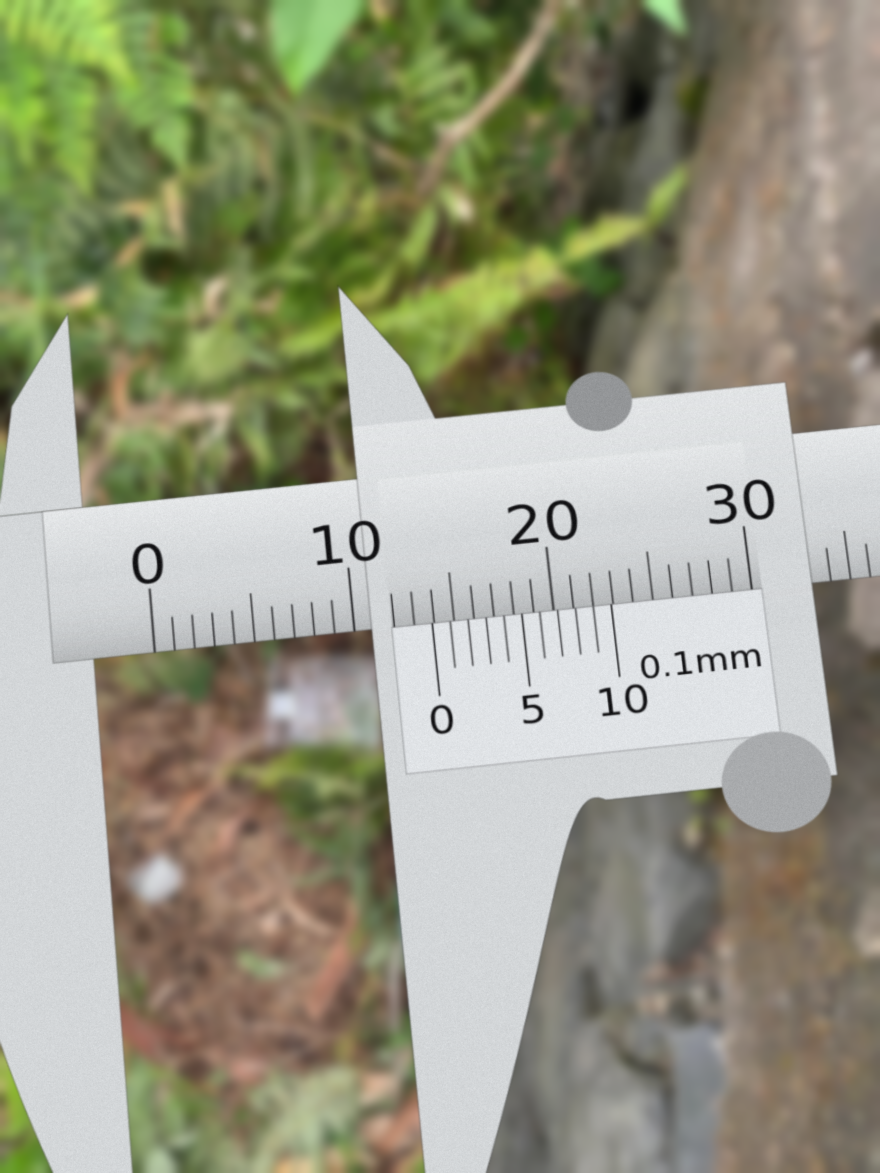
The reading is 13.9 mm
